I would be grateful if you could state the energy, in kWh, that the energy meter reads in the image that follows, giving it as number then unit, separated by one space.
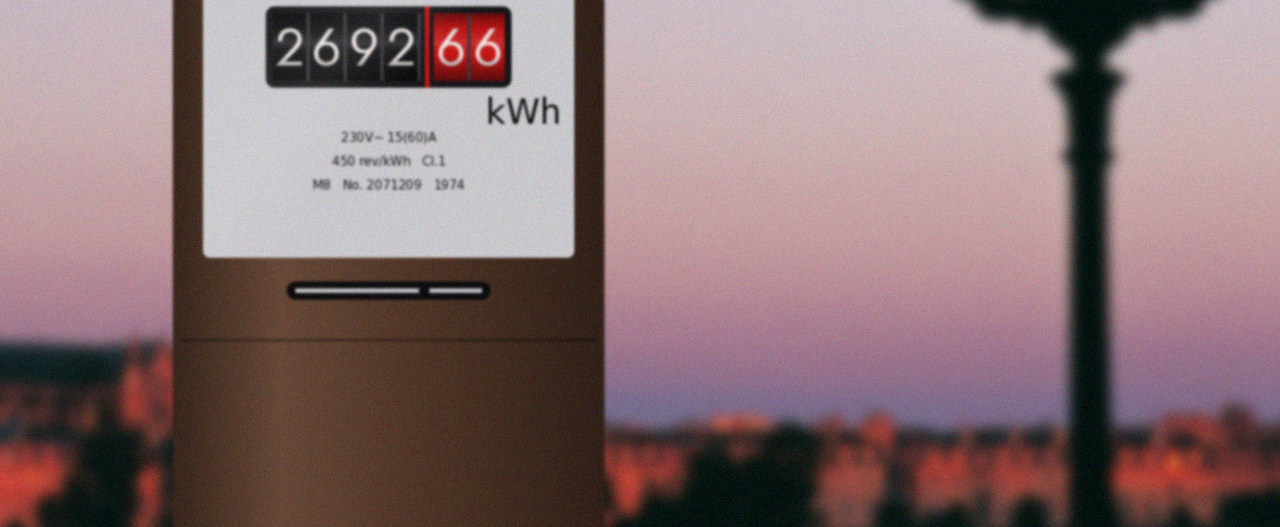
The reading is 2692.66 kWh
